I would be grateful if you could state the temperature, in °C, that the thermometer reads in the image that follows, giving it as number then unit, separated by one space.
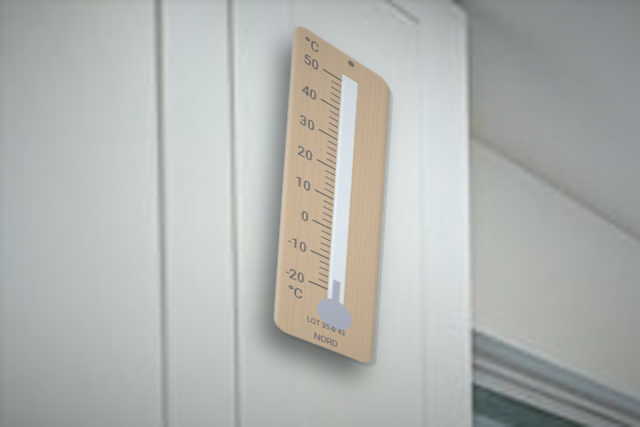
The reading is -16 °C
